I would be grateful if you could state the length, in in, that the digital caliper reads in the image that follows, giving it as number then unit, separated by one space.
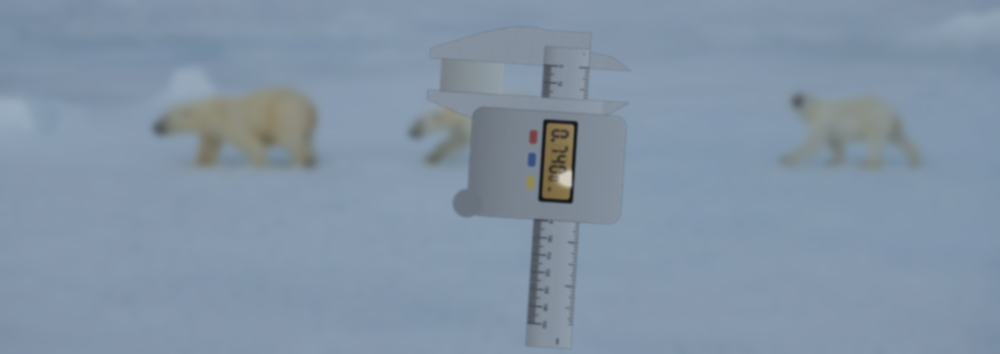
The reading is 0.7400 in
